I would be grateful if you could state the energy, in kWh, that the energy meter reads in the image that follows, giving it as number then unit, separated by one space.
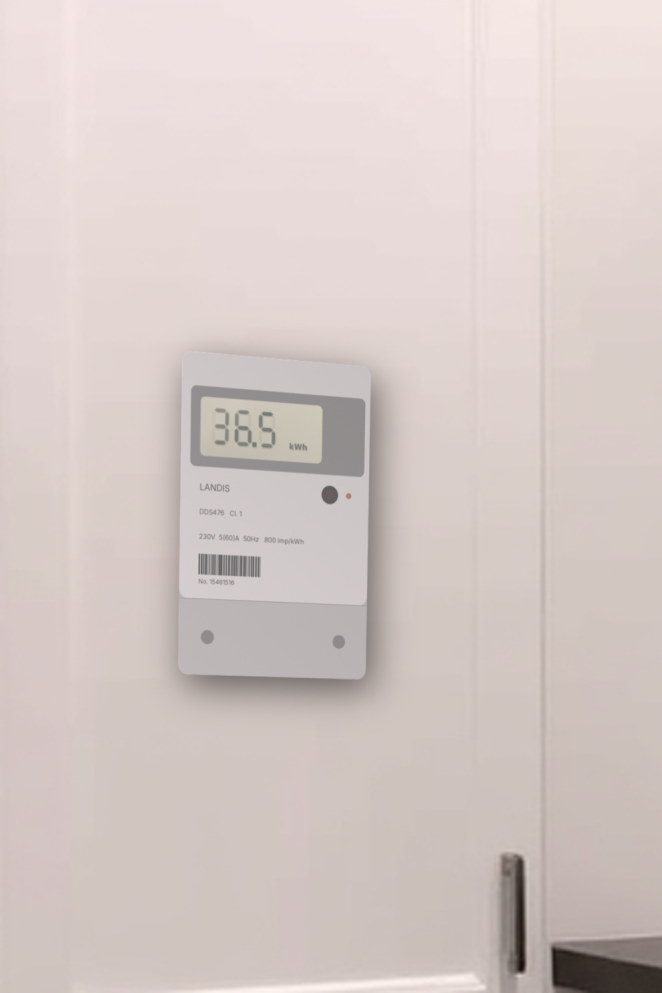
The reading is 36.5 kWh
